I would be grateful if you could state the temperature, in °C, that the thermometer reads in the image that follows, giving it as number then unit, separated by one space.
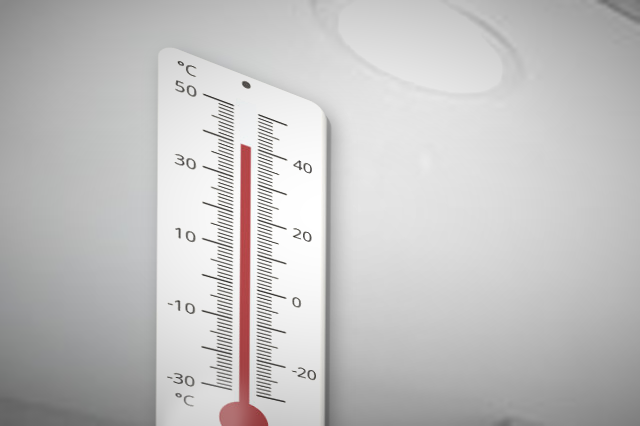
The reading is 40 °C
